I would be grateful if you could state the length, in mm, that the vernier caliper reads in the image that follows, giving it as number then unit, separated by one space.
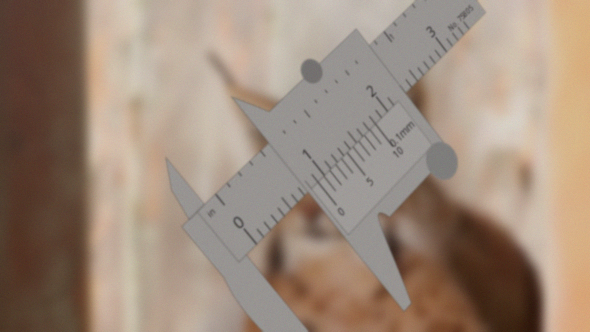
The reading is 9.0 mm
